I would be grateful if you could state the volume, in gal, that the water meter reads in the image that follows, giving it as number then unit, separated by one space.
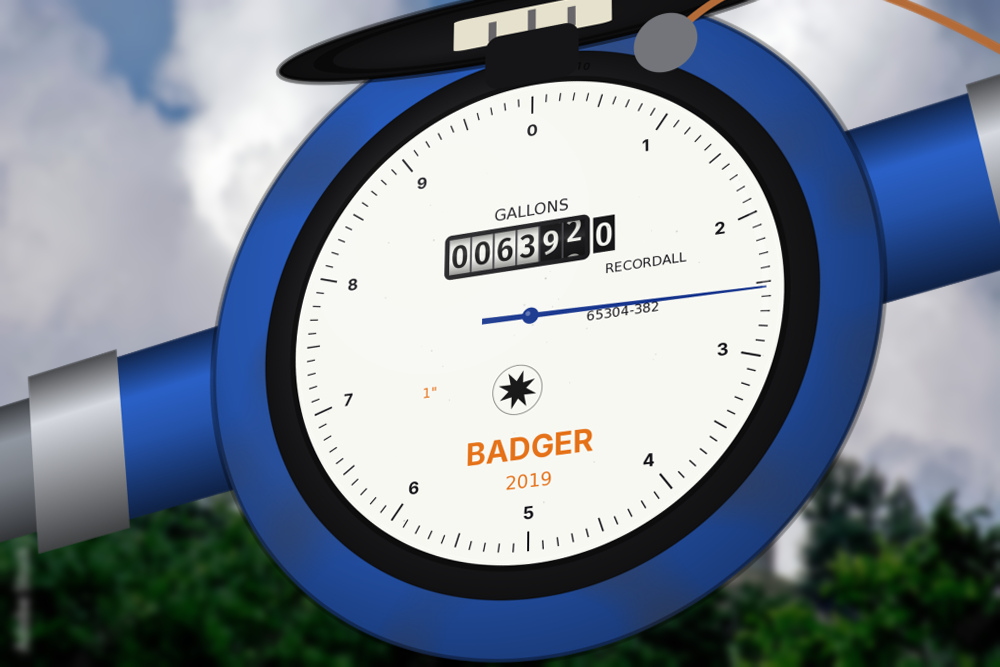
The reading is 63922.5 gal
